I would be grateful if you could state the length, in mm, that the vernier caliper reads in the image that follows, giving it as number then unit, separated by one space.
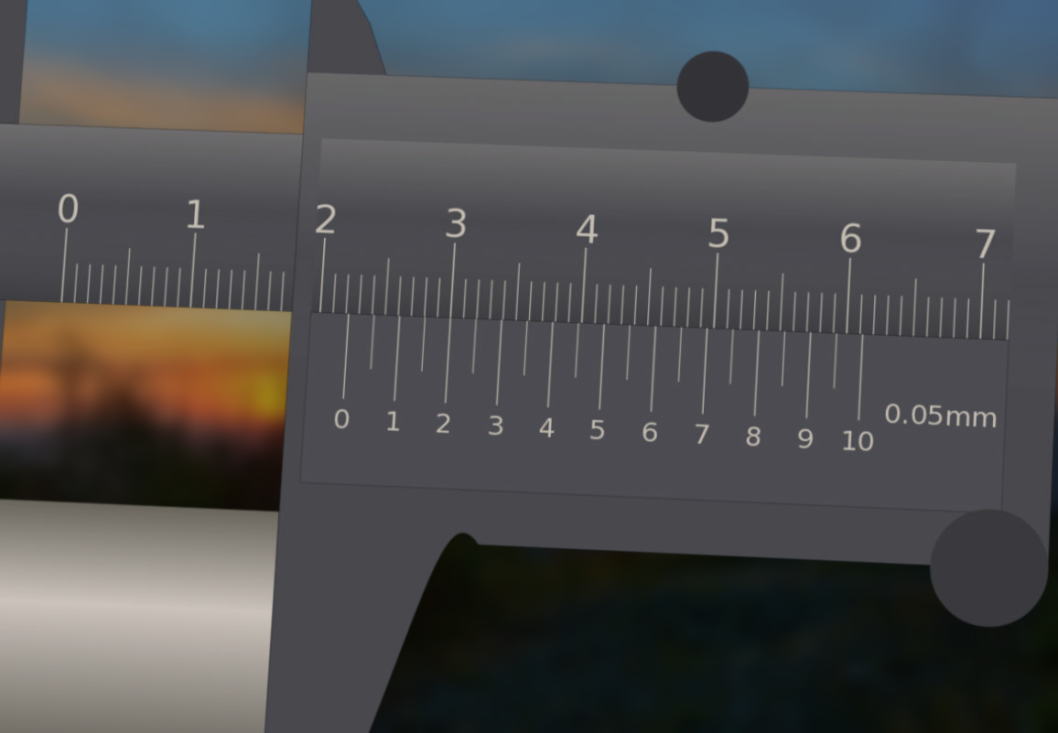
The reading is 22.2 mm
